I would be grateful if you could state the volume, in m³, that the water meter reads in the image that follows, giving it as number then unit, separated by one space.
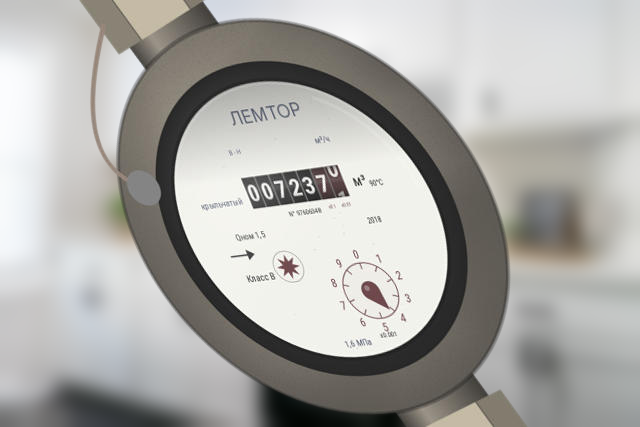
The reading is 723.704 m³
